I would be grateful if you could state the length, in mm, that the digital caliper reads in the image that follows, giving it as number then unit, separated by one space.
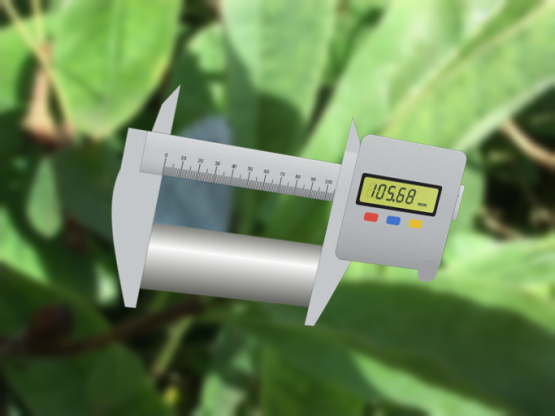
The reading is 105.68 mm
